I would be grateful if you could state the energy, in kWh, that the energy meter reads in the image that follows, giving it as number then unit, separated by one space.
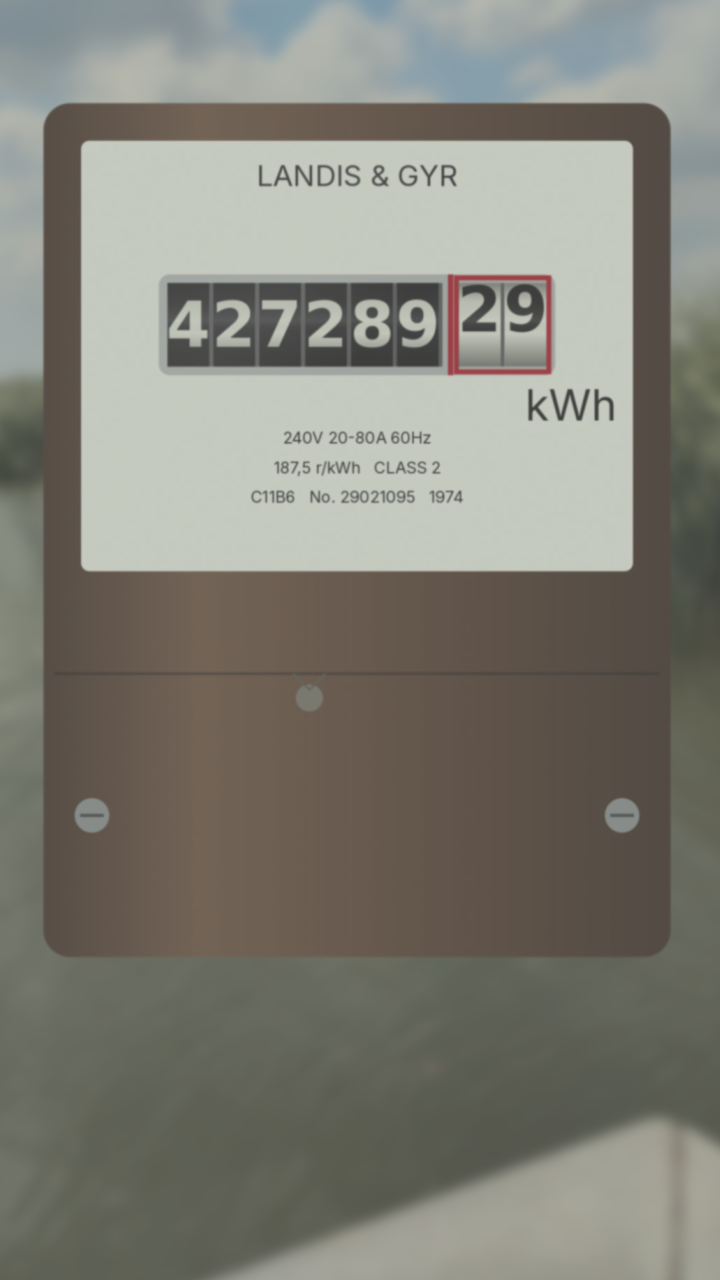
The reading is 427289.29 kWh
